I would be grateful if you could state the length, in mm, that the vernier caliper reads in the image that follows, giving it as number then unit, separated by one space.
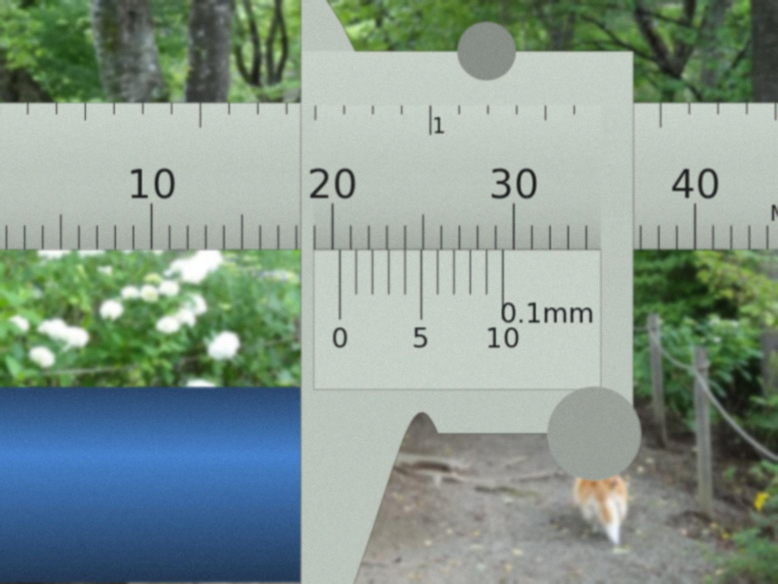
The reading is 20.4 mm
